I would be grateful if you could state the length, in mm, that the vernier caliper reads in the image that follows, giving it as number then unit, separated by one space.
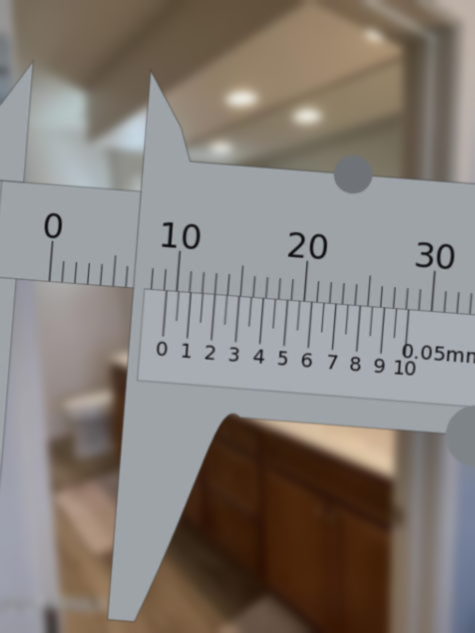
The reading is 9.2 mm
